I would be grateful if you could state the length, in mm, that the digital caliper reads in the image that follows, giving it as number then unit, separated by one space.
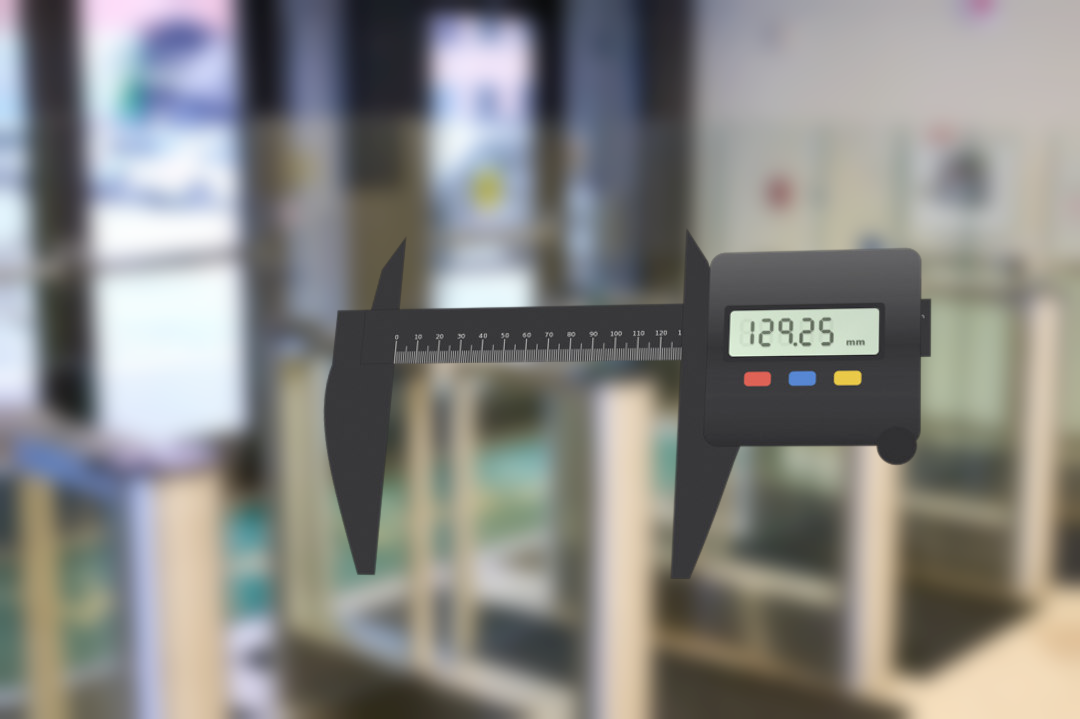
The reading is 129.25 mm
